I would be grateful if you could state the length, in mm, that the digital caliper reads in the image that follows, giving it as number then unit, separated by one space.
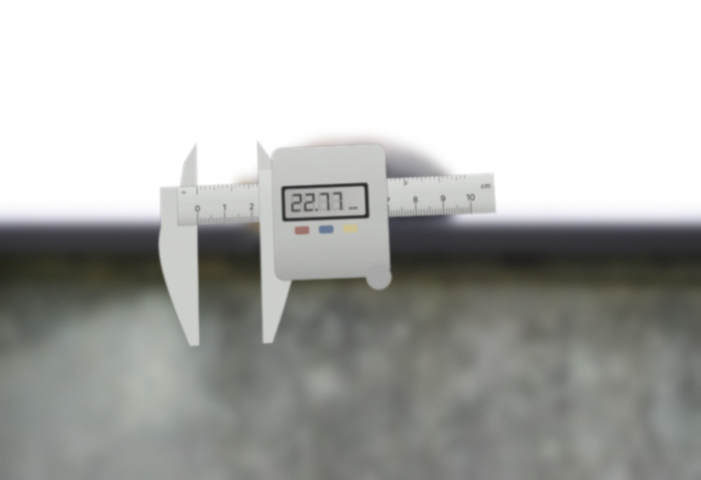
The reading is 22.77 mm
